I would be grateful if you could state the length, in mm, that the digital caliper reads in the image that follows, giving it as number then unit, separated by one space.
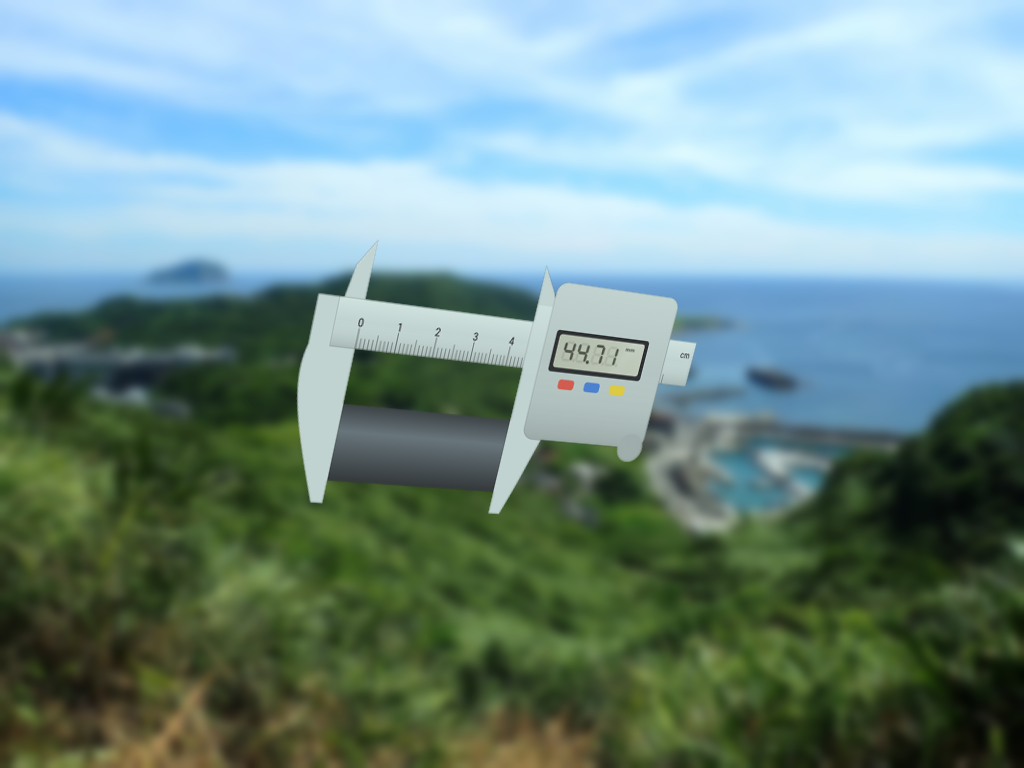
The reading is 44.71 mm
